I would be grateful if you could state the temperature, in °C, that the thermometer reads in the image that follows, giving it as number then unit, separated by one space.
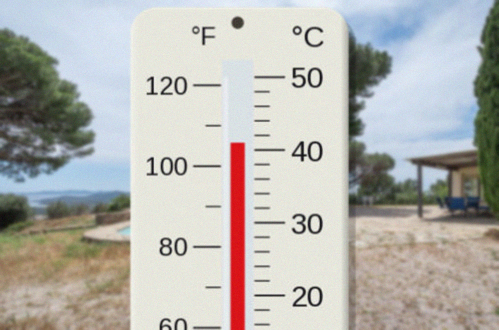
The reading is 41 °C
